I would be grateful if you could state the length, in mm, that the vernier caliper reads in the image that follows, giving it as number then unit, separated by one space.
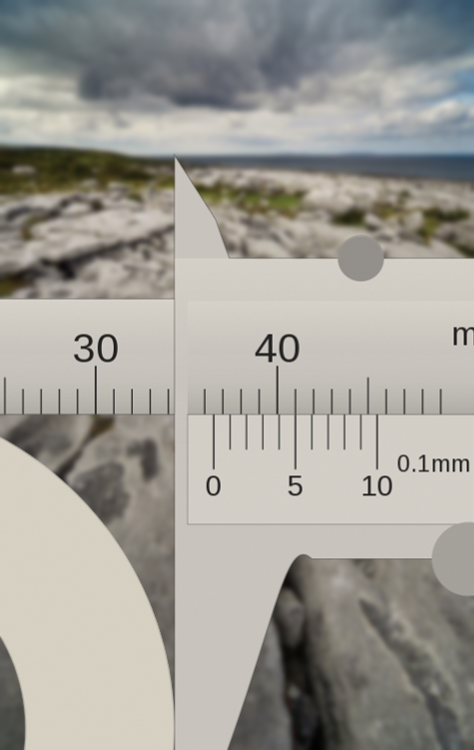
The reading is 36.5 mm
